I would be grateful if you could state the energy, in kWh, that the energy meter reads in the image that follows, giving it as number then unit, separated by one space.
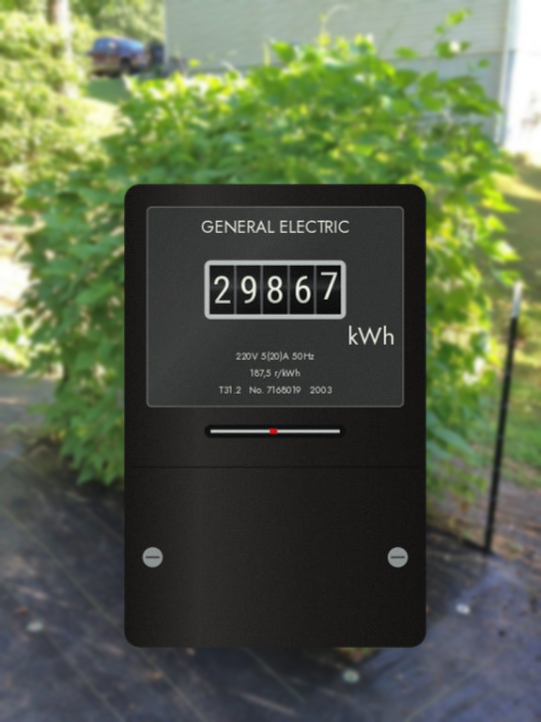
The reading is 29867 kWh
